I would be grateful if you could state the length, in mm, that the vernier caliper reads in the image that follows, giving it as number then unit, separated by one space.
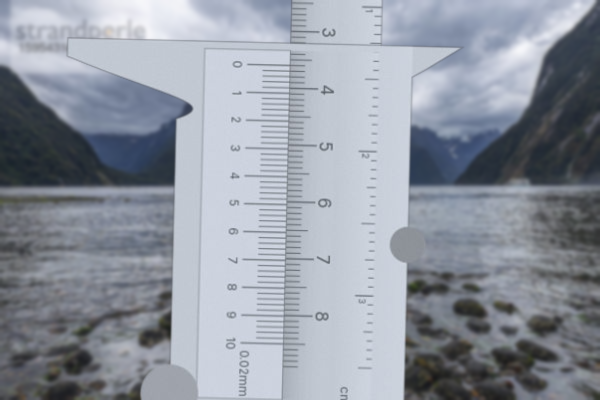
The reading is 36.0 mm
